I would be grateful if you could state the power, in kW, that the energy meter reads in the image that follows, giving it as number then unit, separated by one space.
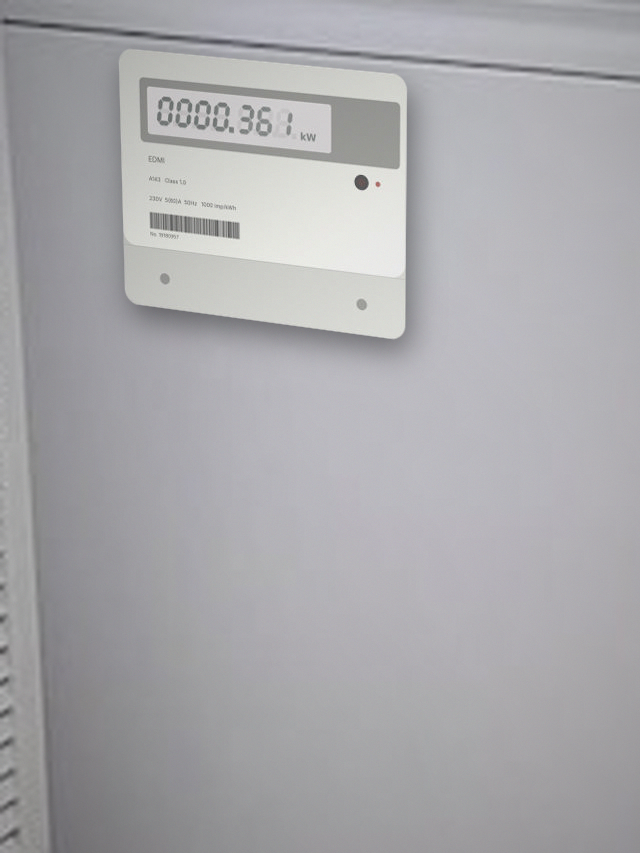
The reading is 0.361 kW
